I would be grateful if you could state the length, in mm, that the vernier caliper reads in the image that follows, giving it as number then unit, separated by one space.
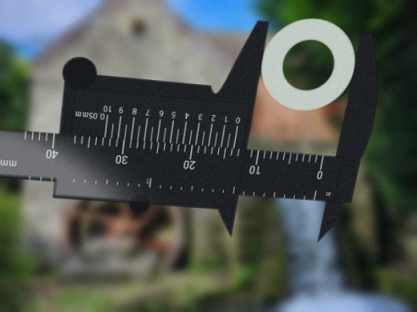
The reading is 13.8 mm
